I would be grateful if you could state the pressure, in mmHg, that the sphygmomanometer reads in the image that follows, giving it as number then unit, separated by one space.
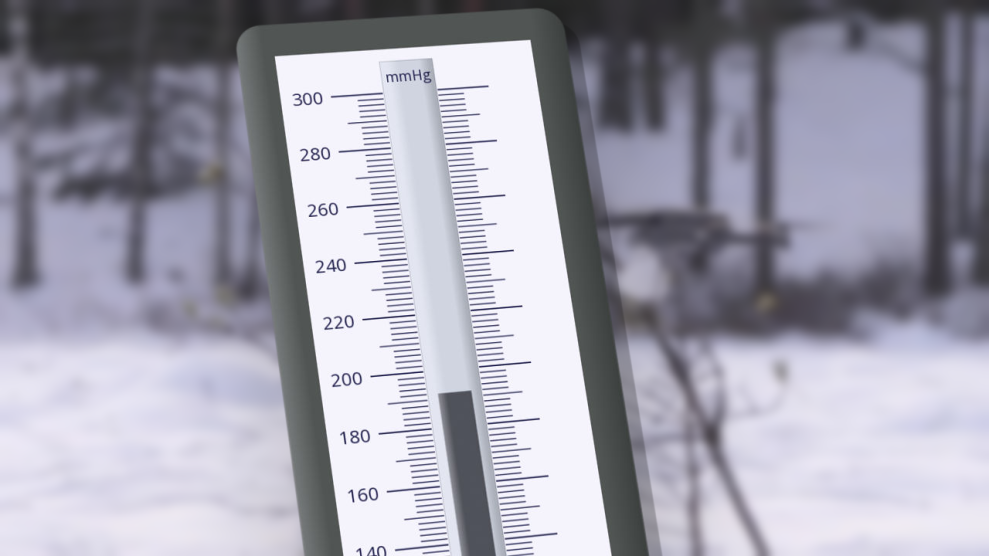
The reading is 192 mmHg
